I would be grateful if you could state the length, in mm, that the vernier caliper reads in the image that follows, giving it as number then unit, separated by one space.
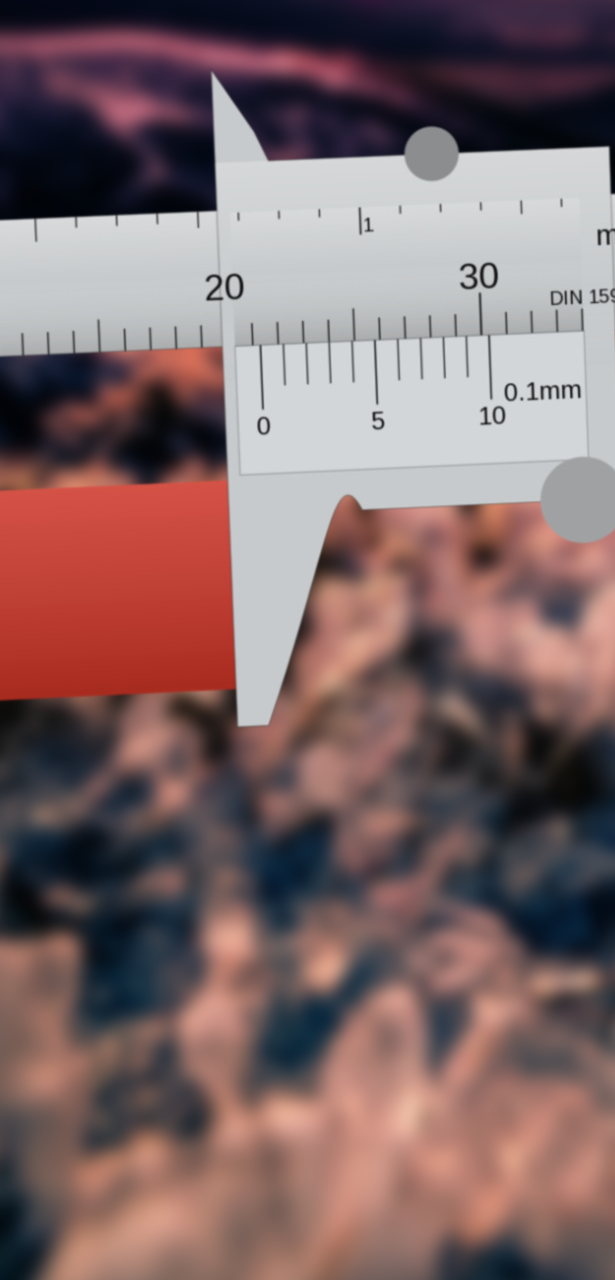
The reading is 21.3 mm
